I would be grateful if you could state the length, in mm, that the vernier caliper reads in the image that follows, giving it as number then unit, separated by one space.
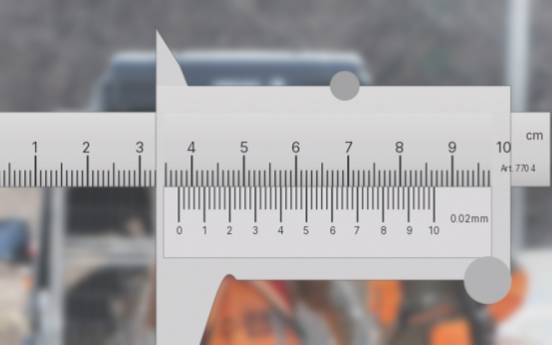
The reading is 37.5 mm
